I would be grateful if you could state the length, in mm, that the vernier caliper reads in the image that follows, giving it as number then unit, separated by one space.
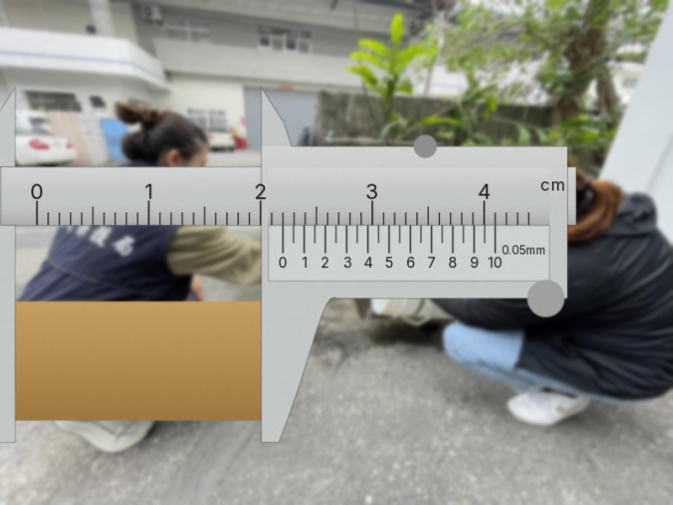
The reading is 22.0 mm
